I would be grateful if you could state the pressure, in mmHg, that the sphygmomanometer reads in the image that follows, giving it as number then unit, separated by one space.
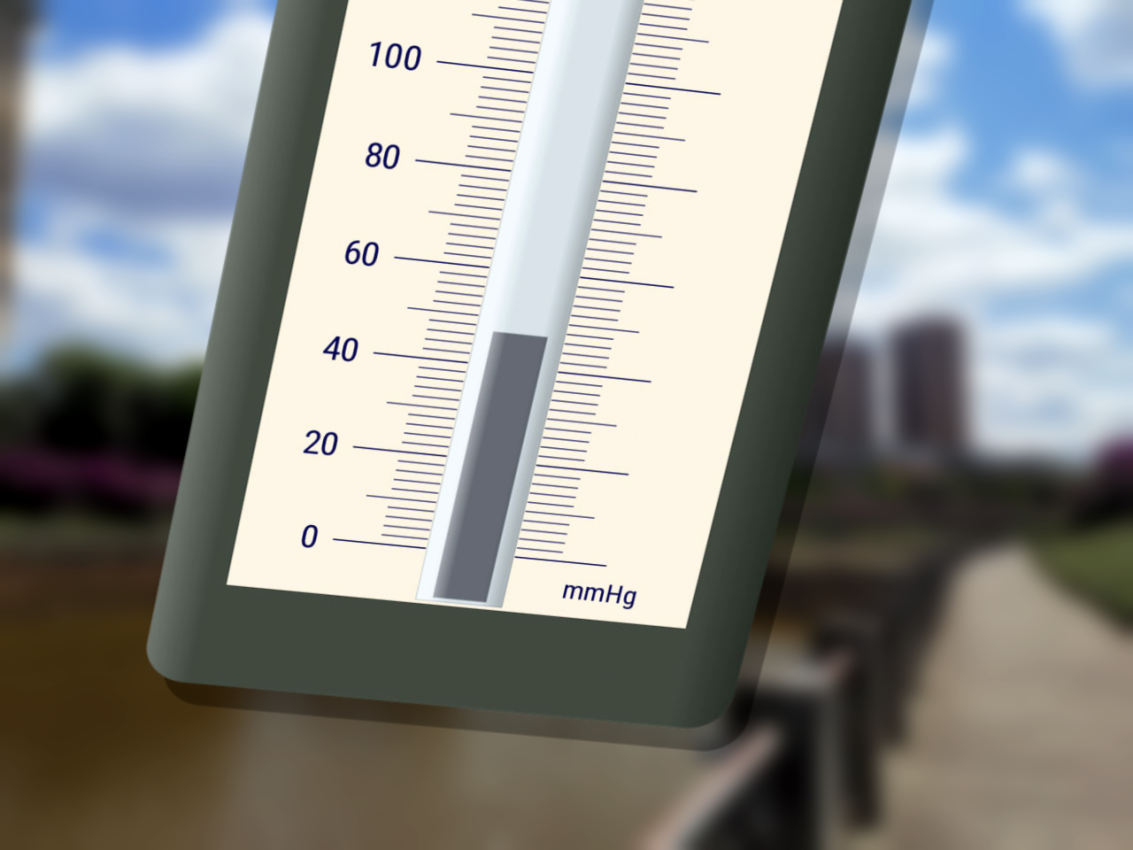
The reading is 47 mmHg
